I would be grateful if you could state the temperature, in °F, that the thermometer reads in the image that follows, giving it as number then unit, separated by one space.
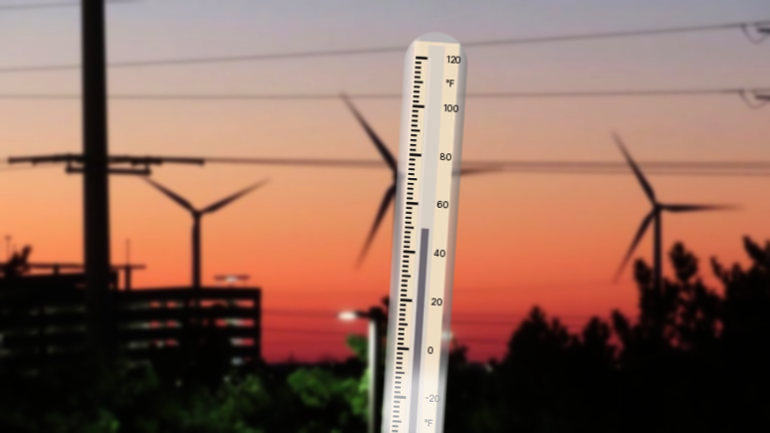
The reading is 50 °F
